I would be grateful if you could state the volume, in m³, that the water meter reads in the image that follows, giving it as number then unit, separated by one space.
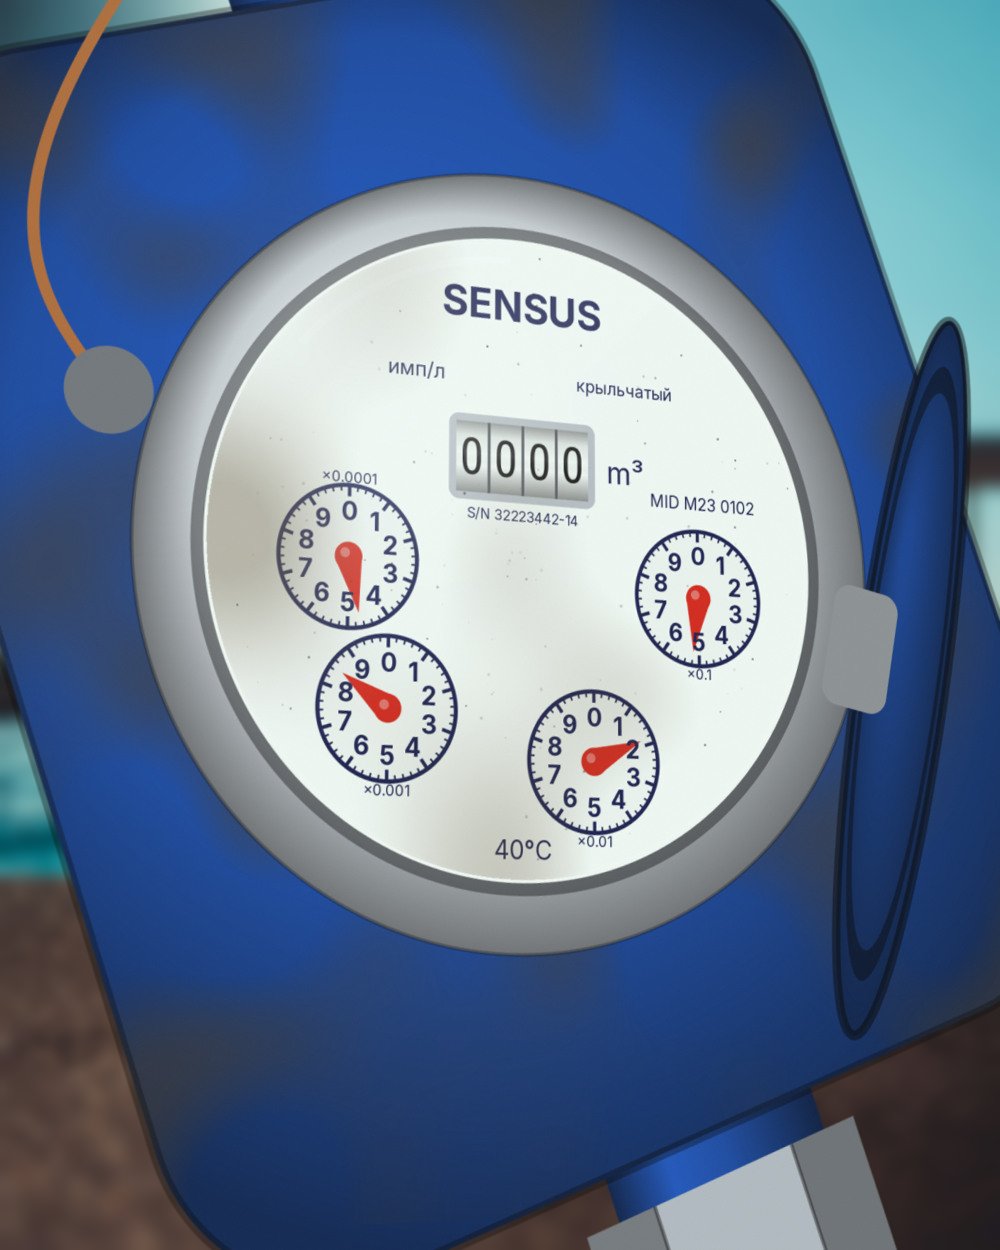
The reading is 0.5184 m³
